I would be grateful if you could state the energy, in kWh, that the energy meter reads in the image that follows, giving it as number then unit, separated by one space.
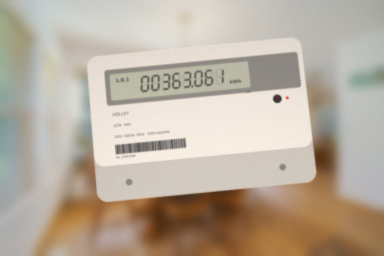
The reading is 363.061 kWh
